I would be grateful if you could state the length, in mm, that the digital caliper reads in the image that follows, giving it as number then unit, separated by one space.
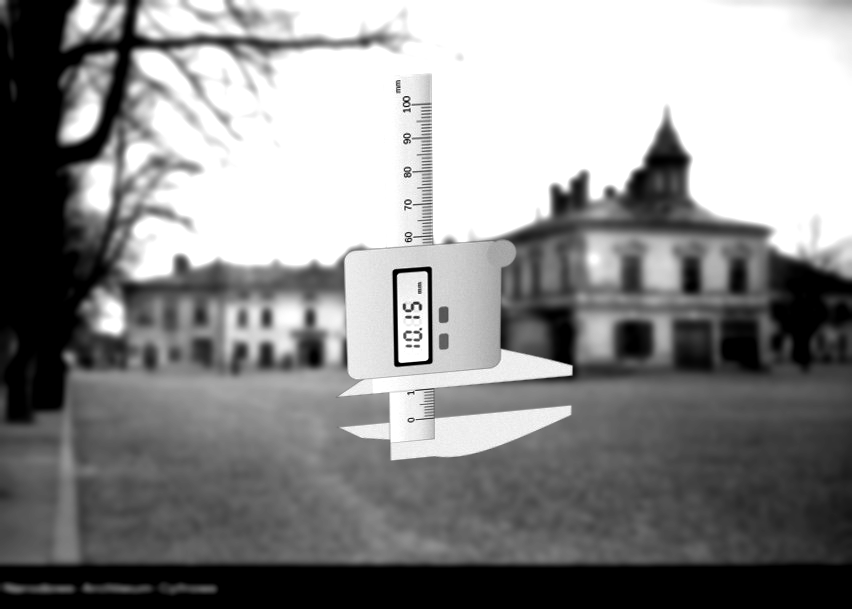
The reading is 10.15 mm
